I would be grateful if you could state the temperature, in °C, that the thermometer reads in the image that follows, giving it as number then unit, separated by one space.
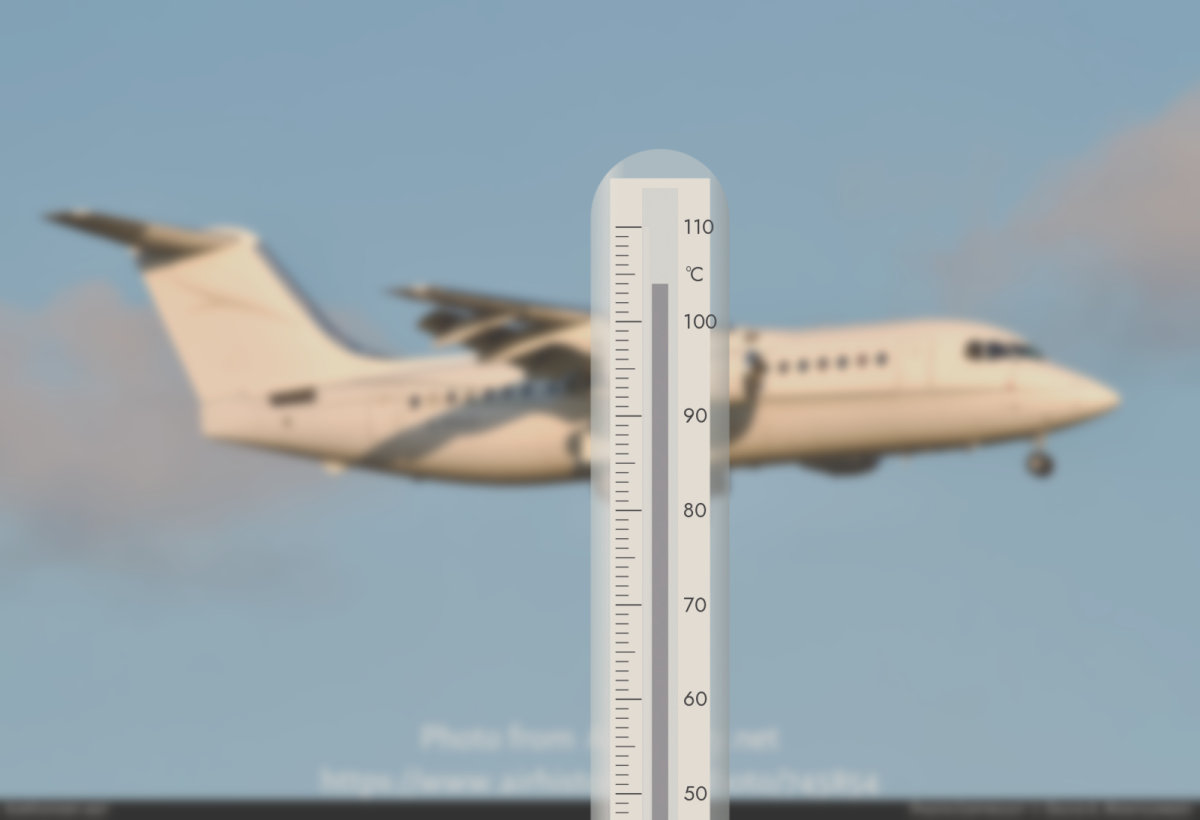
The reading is 104 °C
